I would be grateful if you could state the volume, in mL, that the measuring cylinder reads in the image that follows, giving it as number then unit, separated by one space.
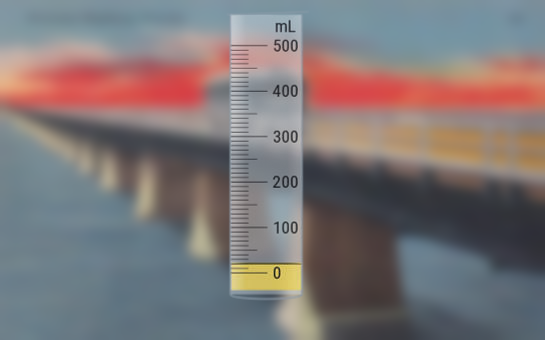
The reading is 20 mL
